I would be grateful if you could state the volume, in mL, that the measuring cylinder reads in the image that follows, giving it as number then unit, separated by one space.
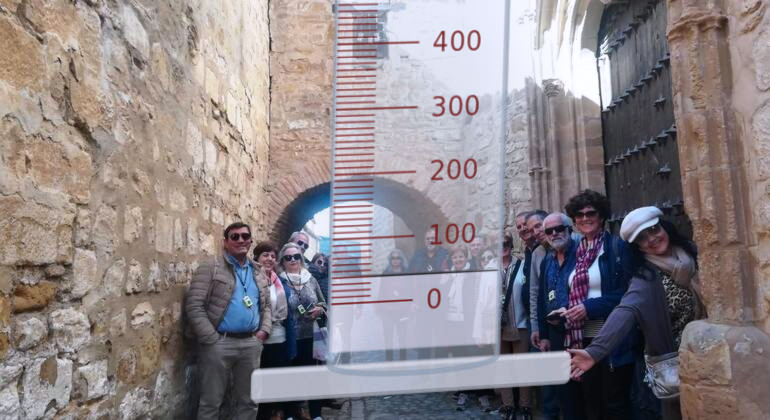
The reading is 40 mL
